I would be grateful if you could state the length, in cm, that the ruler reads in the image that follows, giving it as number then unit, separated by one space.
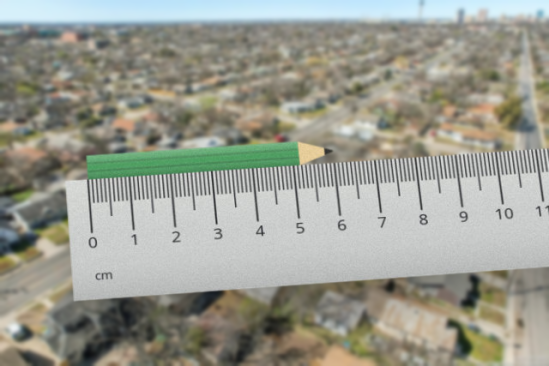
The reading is 6 cm
